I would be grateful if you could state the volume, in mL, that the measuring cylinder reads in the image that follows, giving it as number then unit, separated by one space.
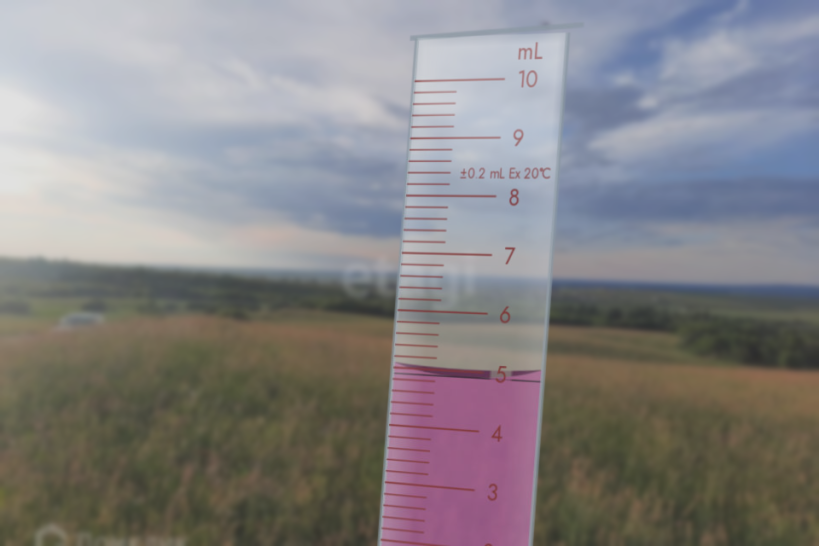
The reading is 4.9 mL
